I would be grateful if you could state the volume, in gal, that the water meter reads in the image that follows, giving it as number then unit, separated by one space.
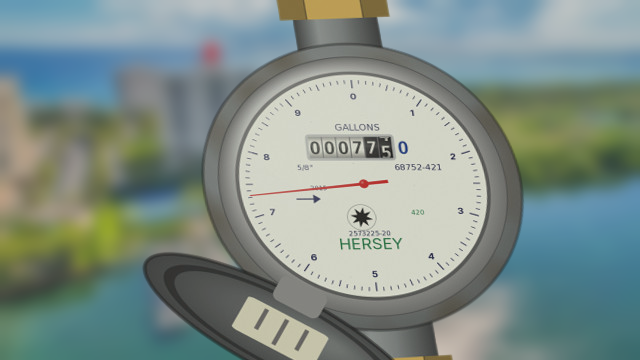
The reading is 7747.3 gal
